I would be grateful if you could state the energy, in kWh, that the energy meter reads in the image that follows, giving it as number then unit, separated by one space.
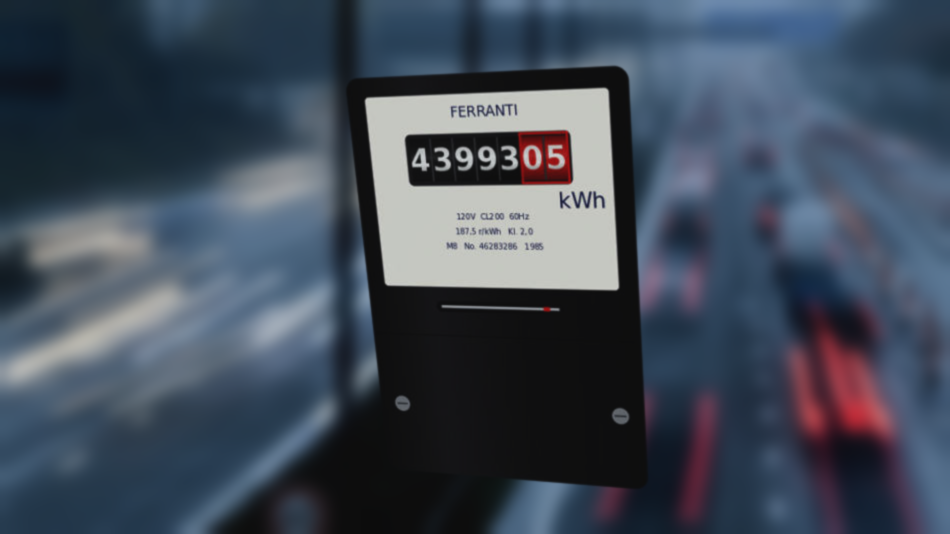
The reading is 43993.05 kWh
